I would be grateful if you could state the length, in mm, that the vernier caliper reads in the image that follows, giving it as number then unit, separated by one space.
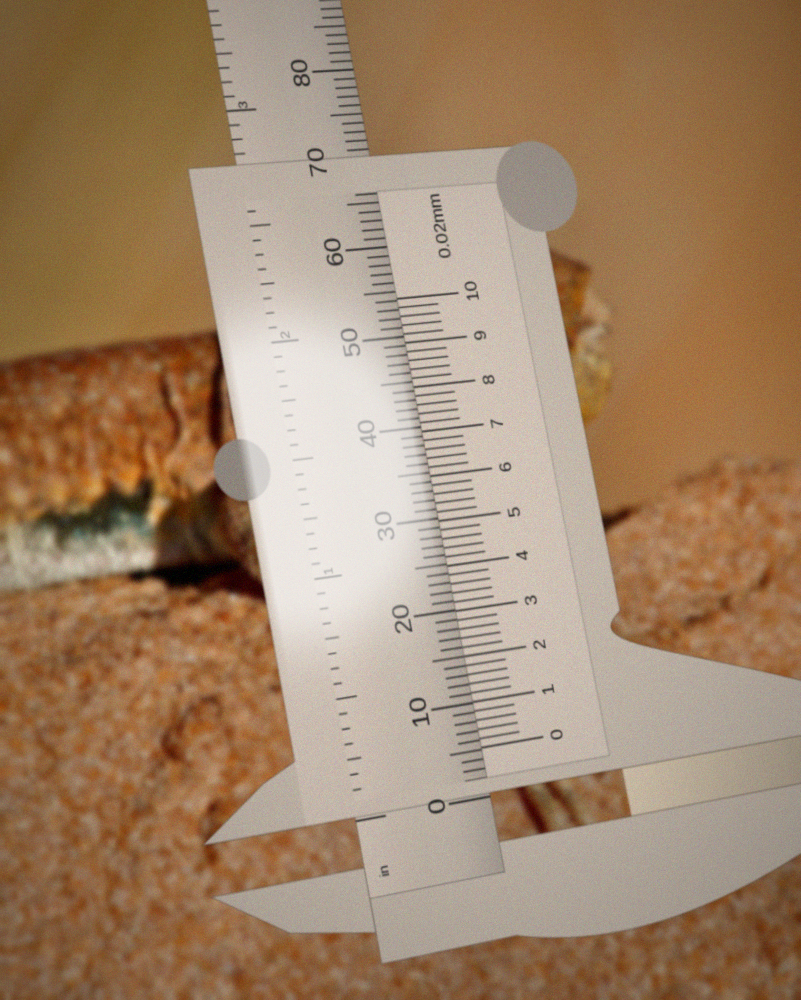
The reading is 5.2 mm
